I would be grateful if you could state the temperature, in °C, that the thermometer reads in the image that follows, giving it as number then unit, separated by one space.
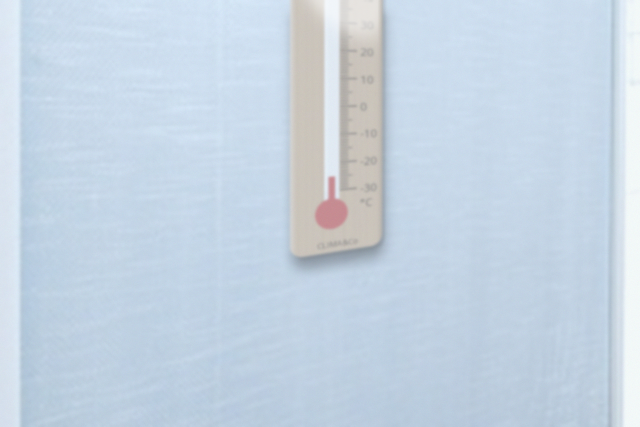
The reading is -25 °C
